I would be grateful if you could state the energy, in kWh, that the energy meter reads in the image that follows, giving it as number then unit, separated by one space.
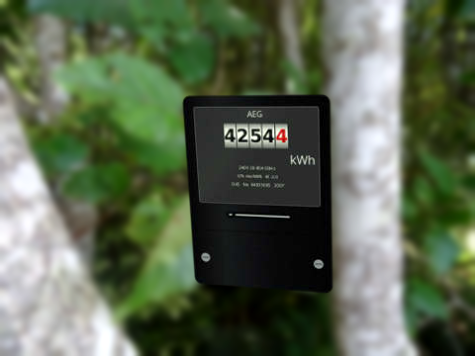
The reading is 4254.4 kWh
